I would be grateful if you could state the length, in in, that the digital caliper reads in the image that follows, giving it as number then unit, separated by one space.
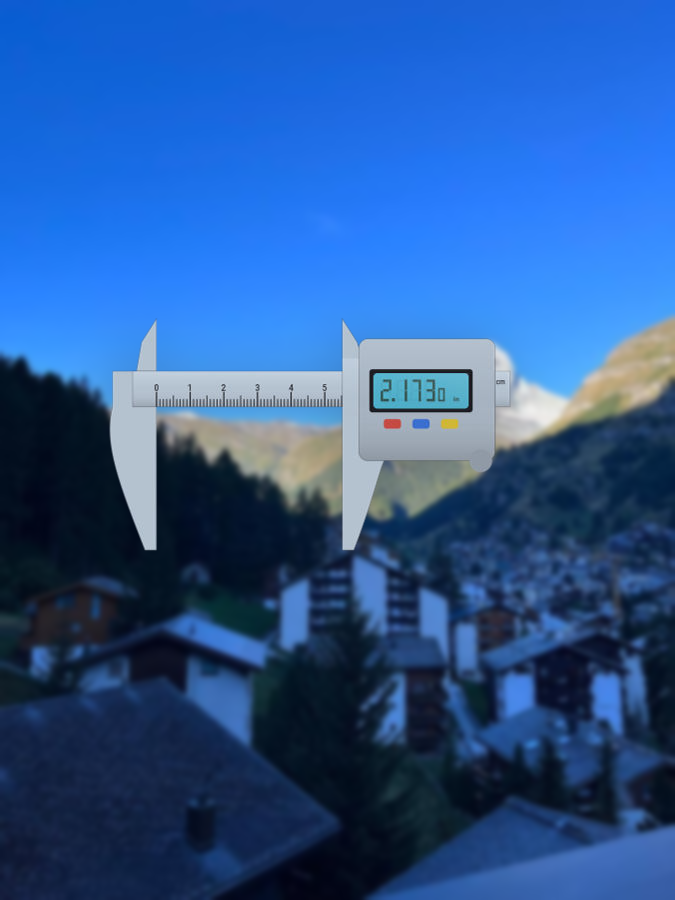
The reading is 2.1730 in
